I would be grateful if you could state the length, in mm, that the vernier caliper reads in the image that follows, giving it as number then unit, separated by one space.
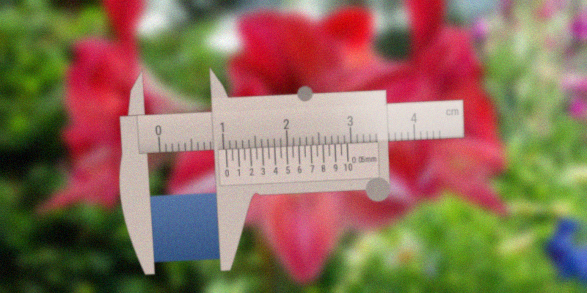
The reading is 10.4 mm
